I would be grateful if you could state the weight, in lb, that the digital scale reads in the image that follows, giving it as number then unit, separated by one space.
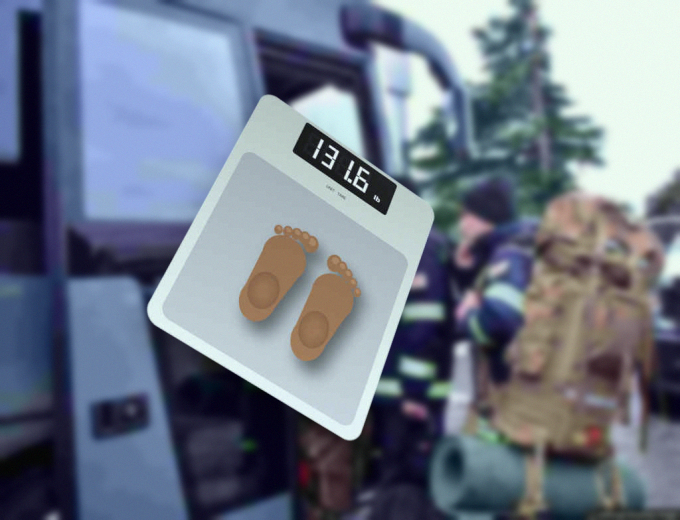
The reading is 131.6 lb
